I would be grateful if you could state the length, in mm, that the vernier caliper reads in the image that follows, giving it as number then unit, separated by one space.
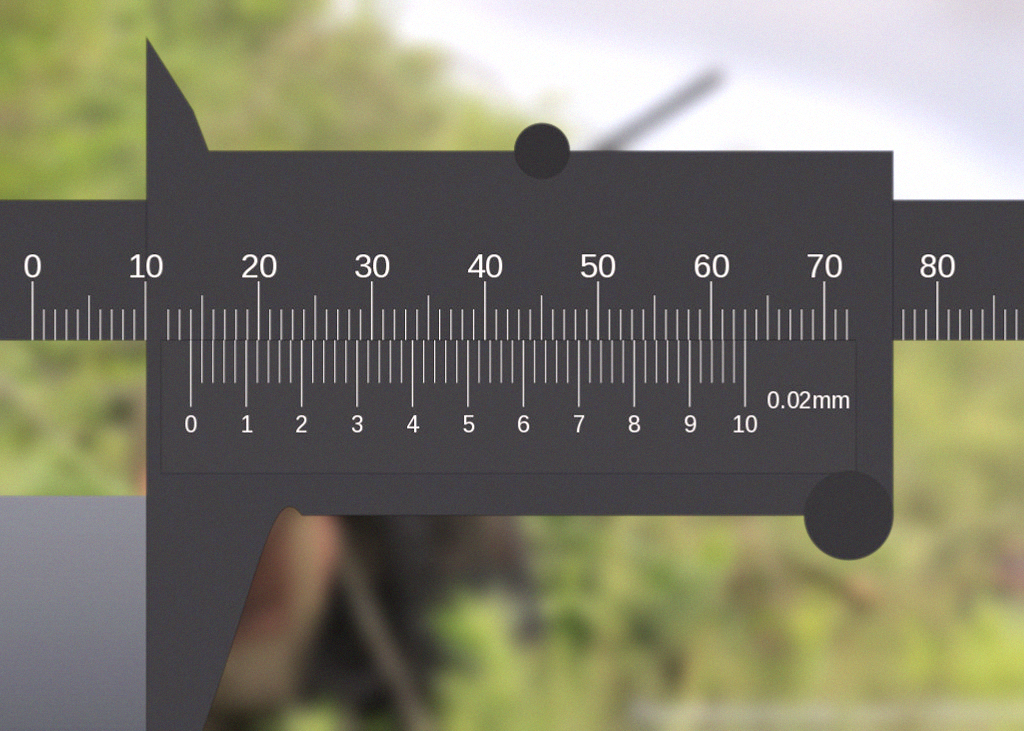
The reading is 14.0 mm
